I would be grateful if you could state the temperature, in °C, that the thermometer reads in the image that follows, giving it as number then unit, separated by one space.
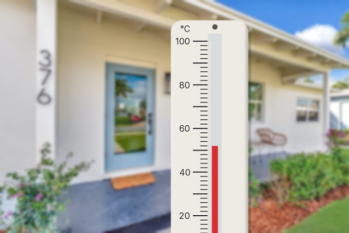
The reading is 52 °C
